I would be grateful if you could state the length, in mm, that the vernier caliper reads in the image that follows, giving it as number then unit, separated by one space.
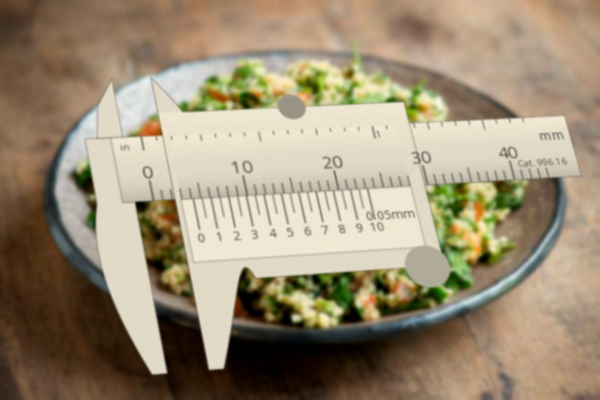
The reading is 4.2 mm
